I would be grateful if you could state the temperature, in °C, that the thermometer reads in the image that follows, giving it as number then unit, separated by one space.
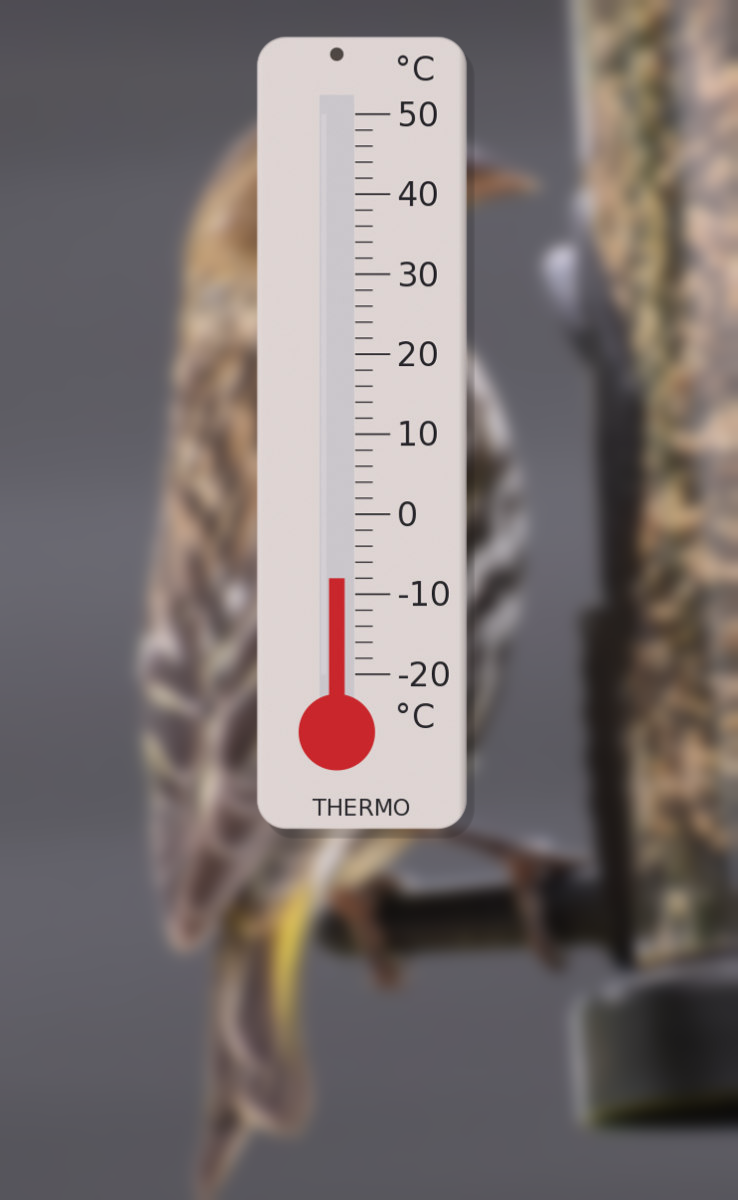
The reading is -8 °C
